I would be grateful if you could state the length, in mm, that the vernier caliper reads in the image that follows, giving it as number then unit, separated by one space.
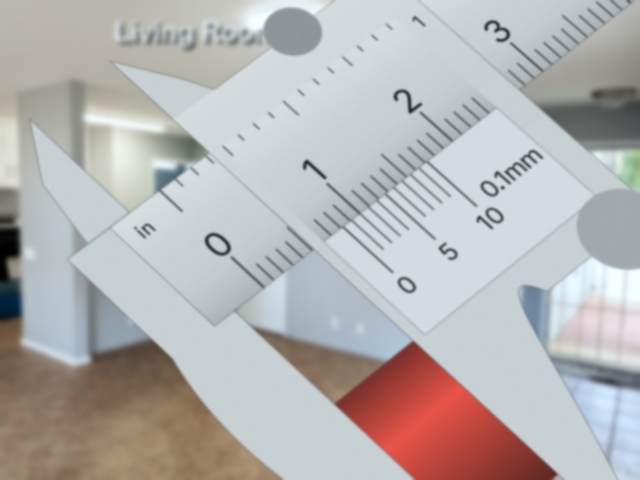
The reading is 8.2 mm
